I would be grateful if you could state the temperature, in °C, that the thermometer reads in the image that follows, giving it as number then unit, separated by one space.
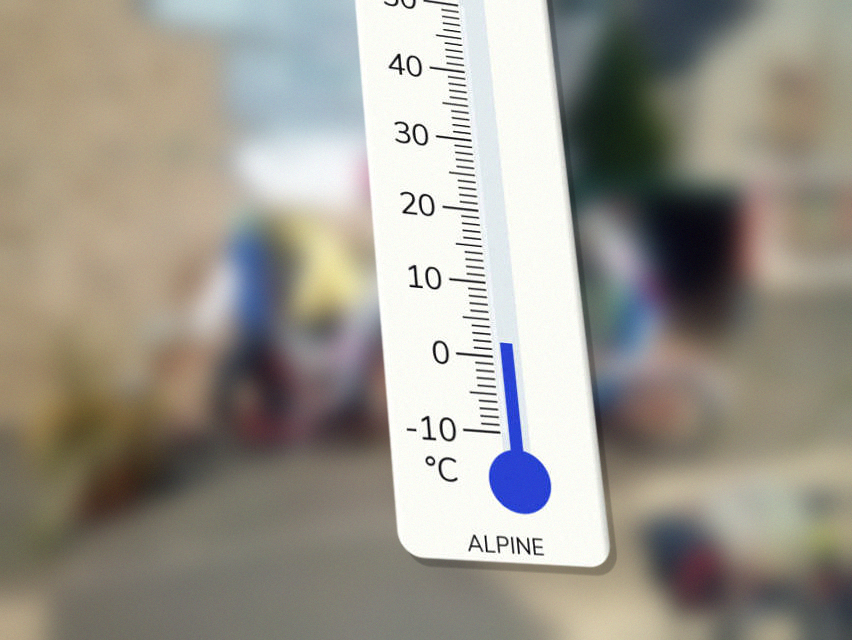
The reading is 2 °C
